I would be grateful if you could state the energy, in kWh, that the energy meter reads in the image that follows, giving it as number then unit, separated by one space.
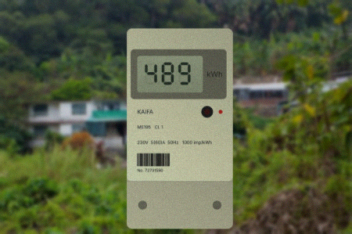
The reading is 489 kWh
